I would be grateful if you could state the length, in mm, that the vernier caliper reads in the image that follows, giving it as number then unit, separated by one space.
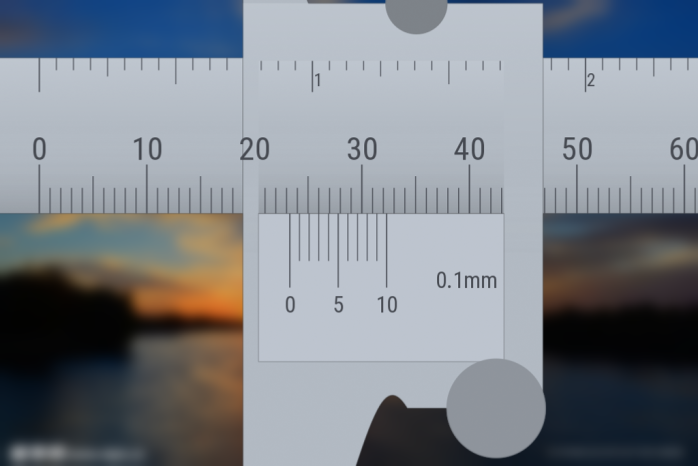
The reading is 23.3 mm
